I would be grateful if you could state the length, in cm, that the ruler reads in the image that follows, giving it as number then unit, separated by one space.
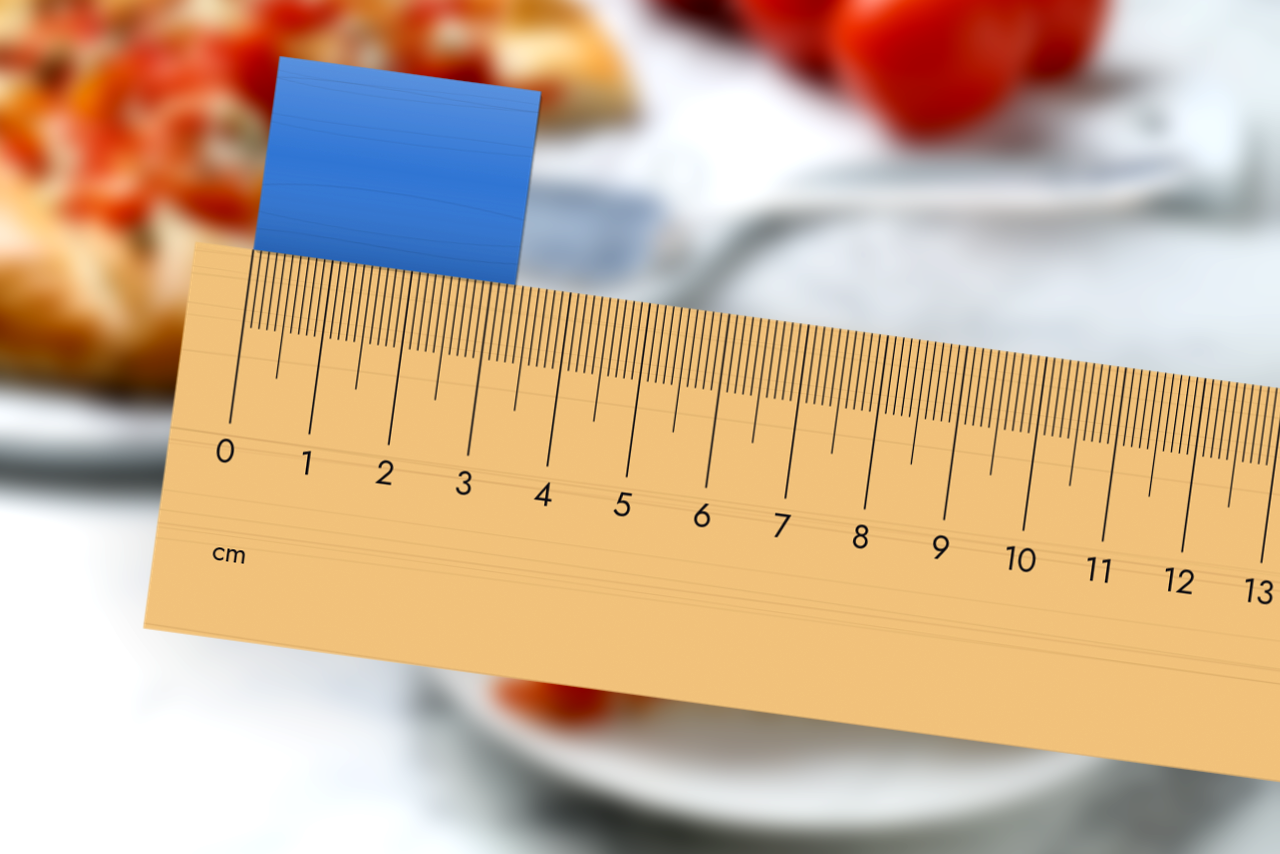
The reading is 3.3 cm
